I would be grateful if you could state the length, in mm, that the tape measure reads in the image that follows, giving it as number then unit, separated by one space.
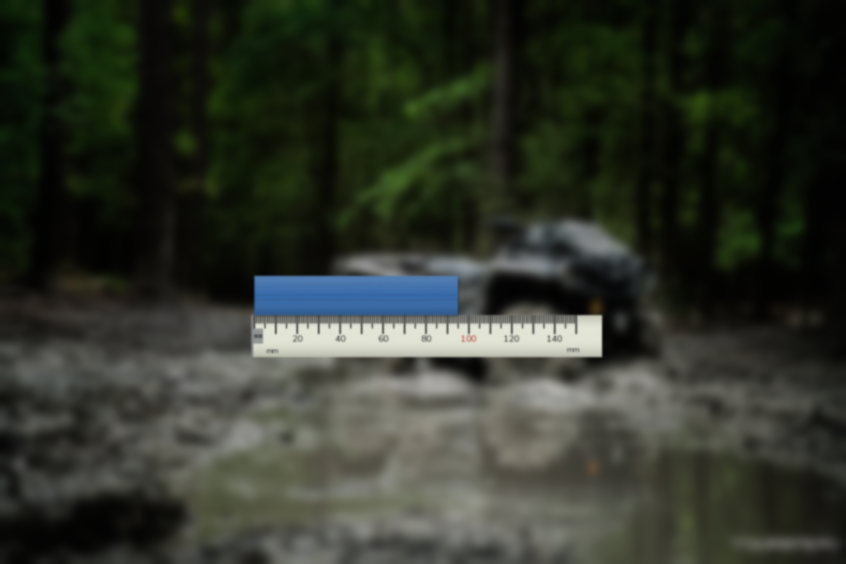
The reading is 95 mm
